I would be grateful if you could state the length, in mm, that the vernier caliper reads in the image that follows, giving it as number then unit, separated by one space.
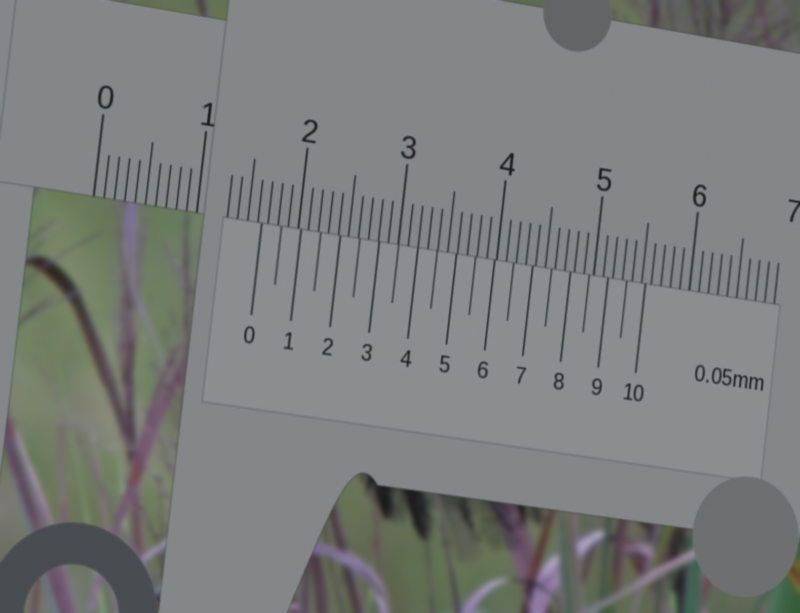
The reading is 16.4 mm
